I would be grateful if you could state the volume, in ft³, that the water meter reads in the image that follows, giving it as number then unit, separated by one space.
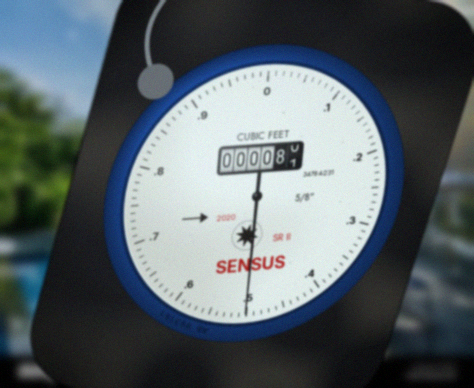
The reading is 80.50 ft³
